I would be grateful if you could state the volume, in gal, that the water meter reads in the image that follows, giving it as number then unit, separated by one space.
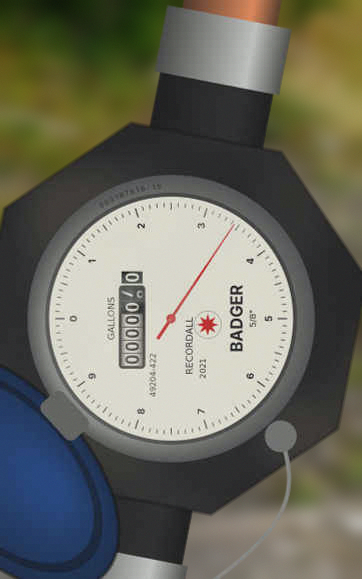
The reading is 73.4 gal
